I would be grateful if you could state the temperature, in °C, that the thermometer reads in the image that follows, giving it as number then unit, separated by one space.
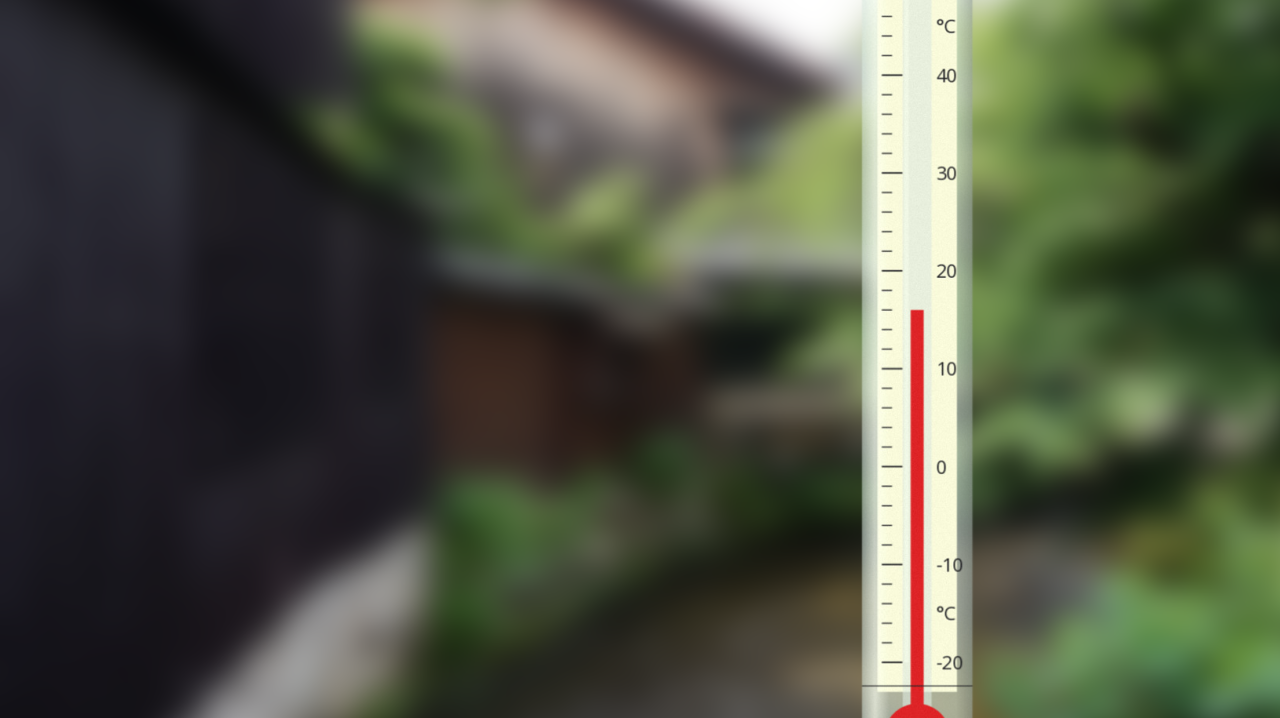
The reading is 16 °C
